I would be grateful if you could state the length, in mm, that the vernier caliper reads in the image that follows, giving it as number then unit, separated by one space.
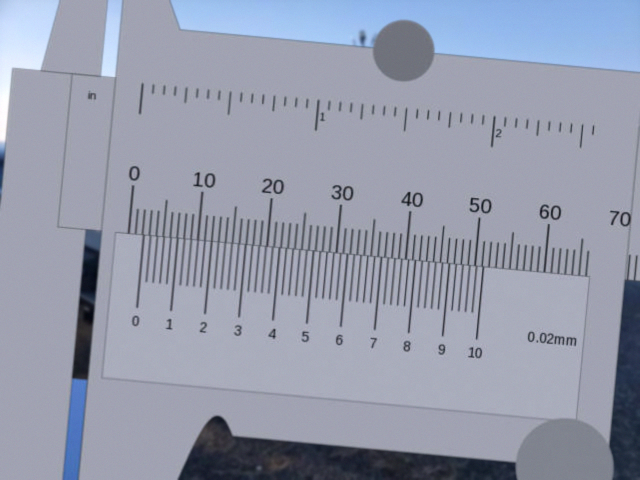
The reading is 2.2 mm
